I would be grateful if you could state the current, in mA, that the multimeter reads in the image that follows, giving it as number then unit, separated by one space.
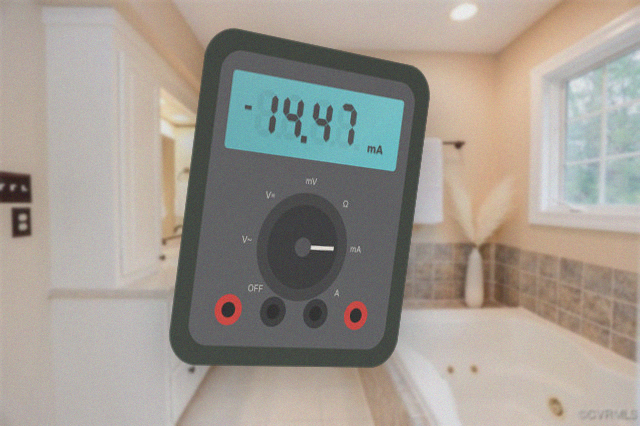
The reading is -14.47 mA
